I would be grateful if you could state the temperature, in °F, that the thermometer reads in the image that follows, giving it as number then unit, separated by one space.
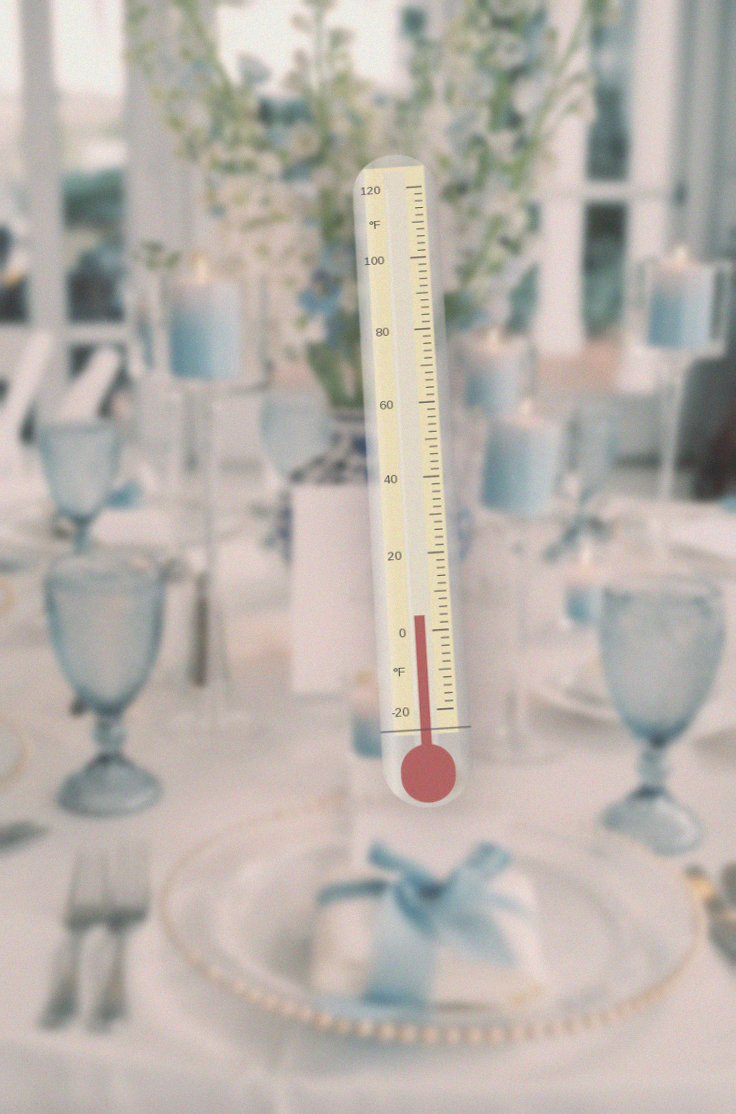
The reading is 4 °F
